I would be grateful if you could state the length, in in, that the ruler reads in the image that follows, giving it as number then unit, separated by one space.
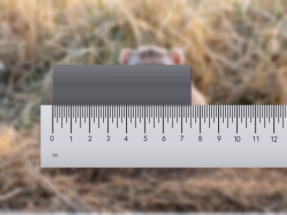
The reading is 7.5 in
